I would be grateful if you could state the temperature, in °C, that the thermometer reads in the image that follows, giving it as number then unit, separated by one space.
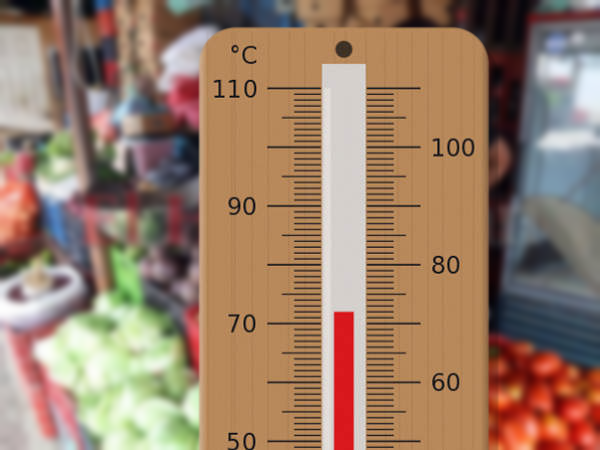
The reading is 72 °C
